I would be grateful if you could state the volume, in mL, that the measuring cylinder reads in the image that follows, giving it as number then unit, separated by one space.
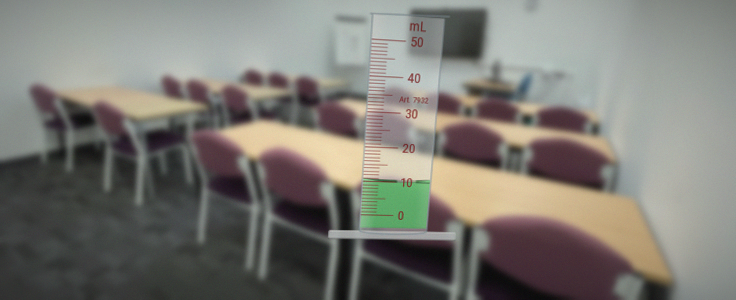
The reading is 10 mL
